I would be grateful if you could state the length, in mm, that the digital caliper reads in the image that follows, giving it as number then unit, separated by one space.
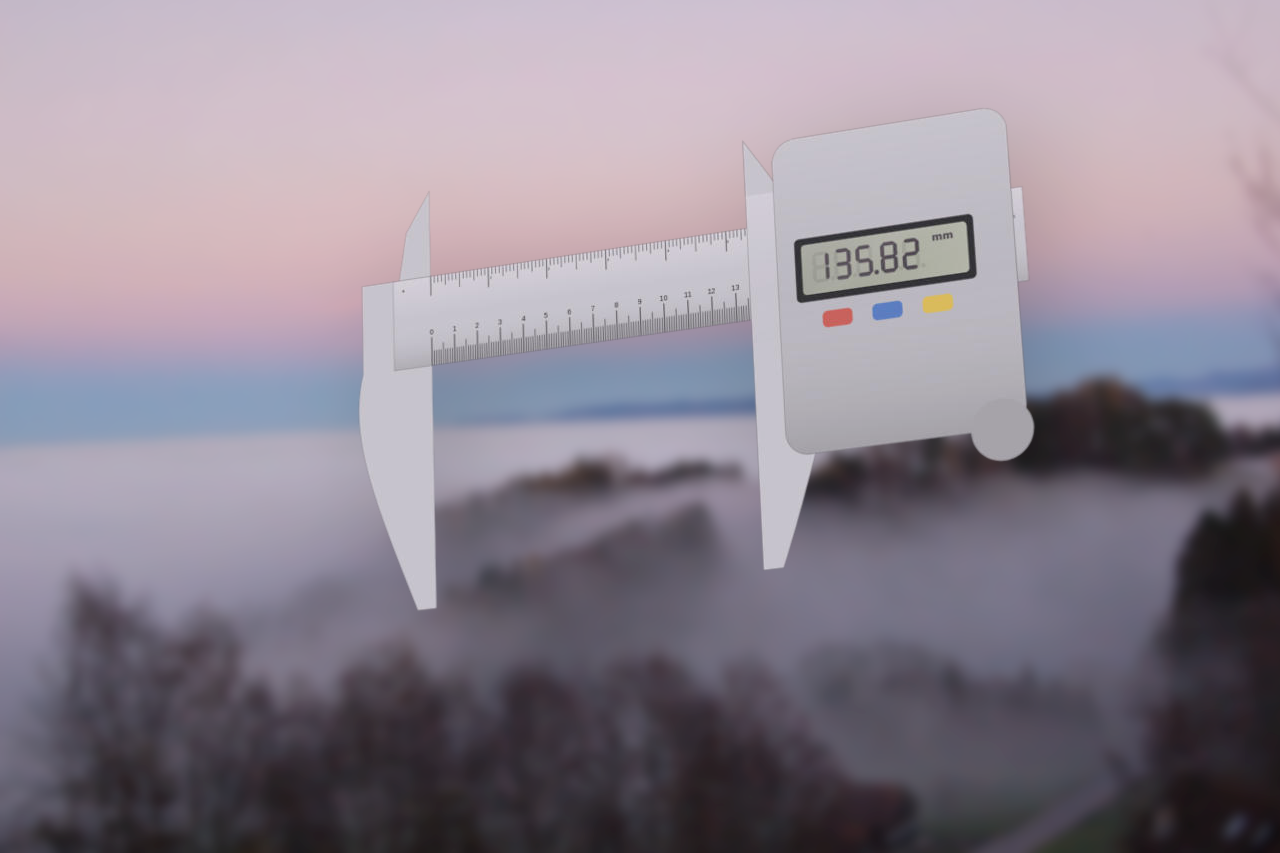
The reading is 135.82 mm
